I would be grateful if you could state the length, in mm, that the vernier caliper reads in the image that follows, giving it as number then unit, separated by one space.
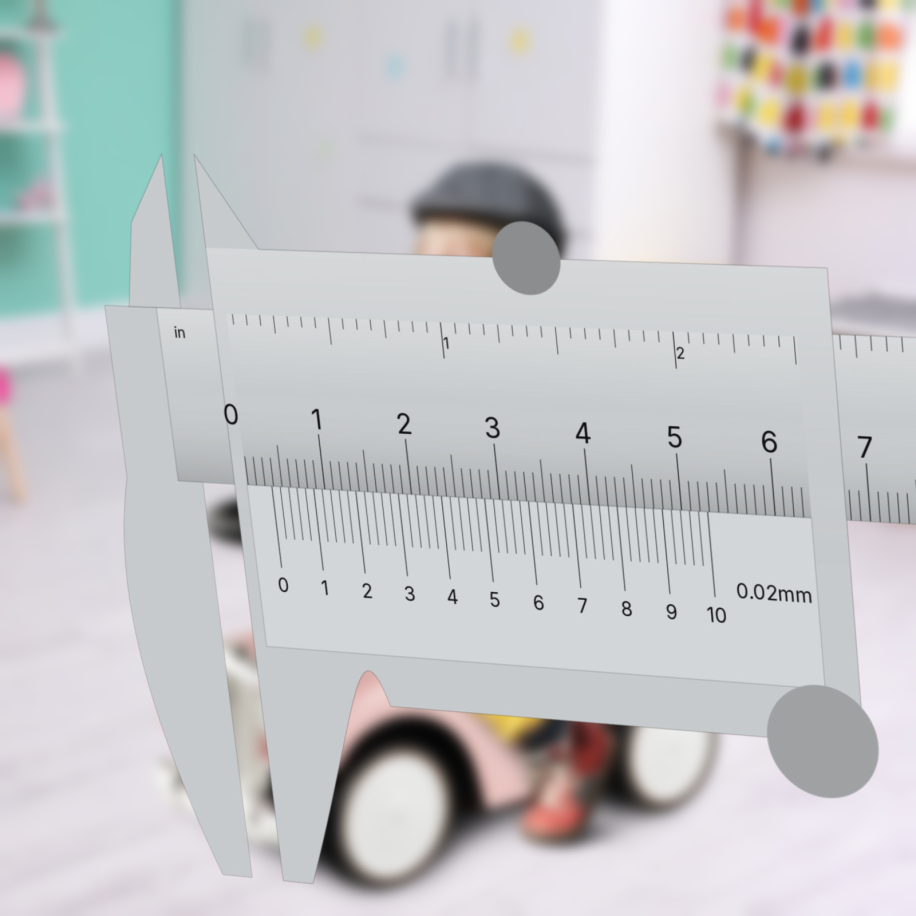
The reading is 3.8 mm
